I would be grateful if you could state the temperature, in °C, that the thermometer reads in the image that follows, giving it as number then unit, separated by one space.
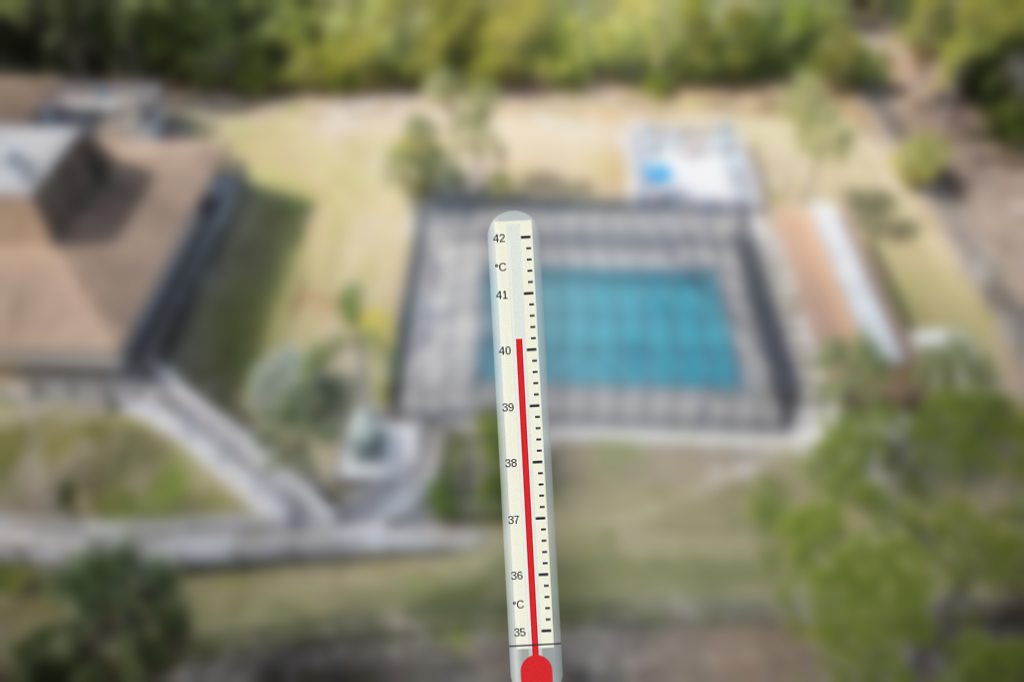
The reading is 40.2 °C
